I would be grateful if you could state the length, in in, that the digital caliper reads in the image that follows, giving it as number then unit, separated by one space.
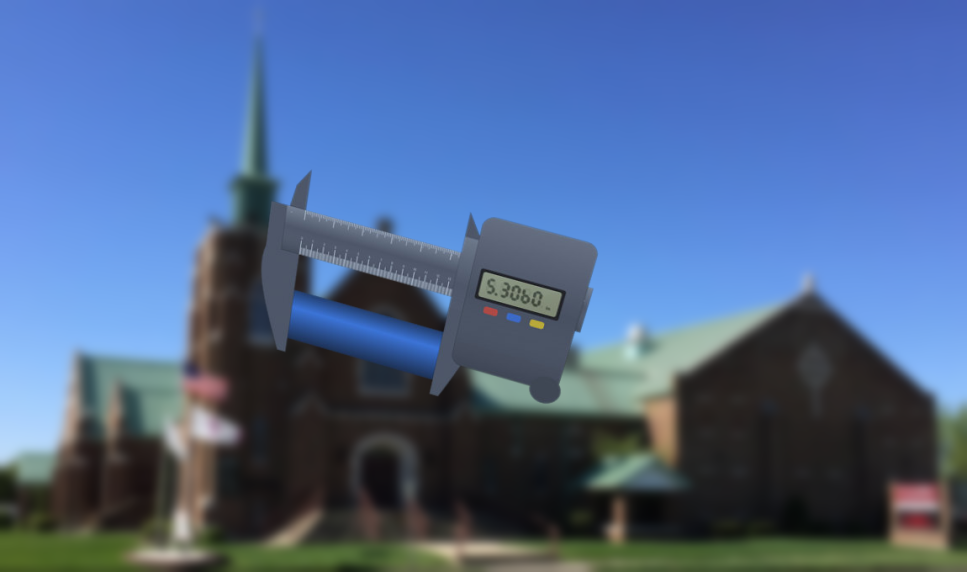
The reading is 5.3060 in
